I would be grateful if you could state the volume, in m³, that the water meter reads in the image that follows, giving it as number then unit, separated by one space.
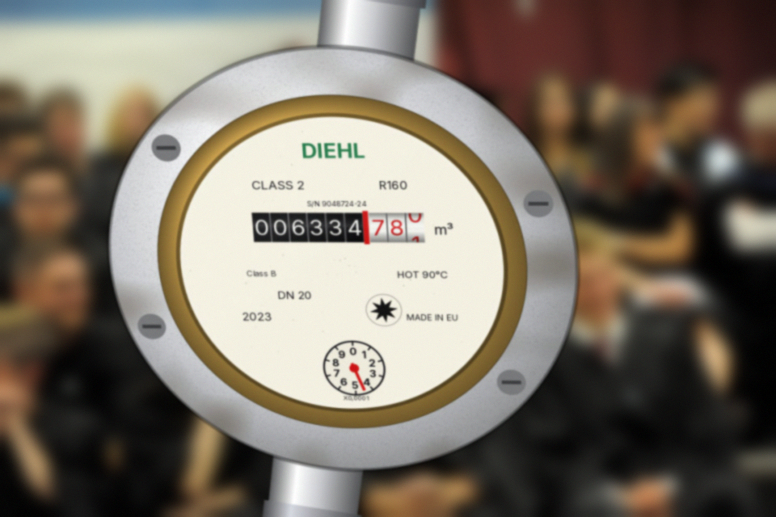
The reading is 6334.7804 m³
